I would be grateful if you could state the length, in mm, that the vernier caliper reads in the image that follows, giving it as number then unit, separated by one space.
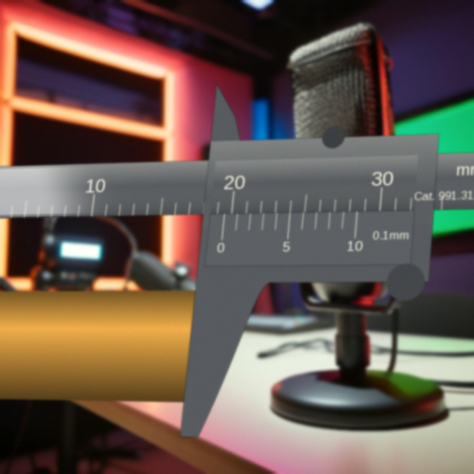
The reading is 19.5 mm
